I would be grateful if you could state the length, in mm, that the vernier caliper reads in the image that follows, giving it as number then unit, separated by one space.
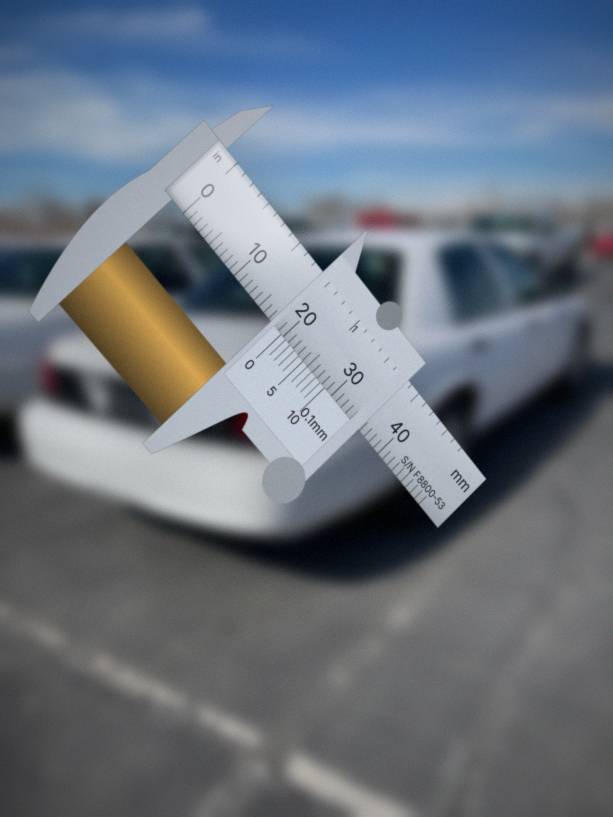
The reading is 19.6 mm
